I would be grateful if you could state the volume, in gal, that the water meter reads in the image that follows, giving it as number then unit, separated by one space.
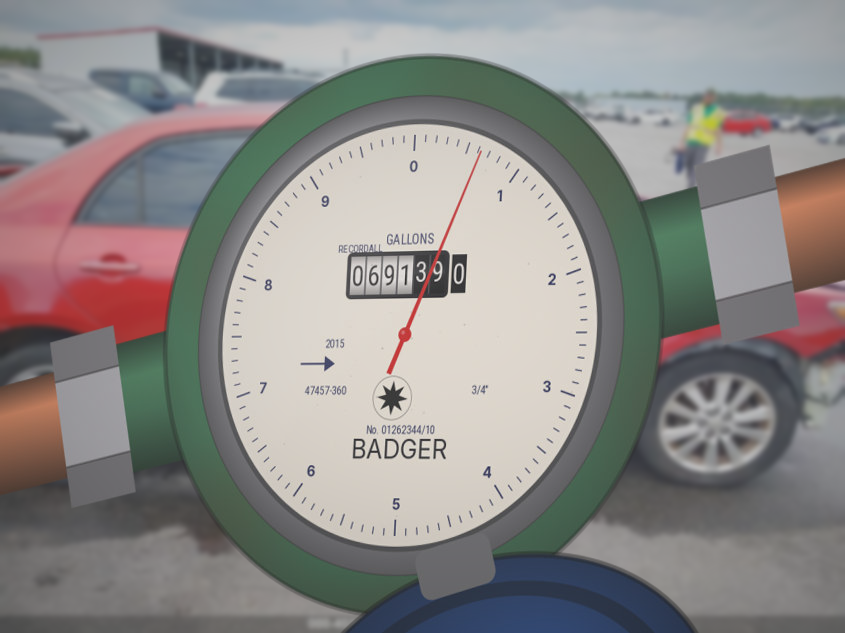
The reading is 691390.6 gal
